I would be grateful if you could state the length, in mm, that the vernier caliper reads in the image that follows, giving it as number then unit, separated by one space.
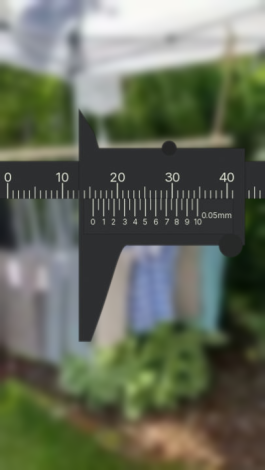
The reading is 15.6 mm
